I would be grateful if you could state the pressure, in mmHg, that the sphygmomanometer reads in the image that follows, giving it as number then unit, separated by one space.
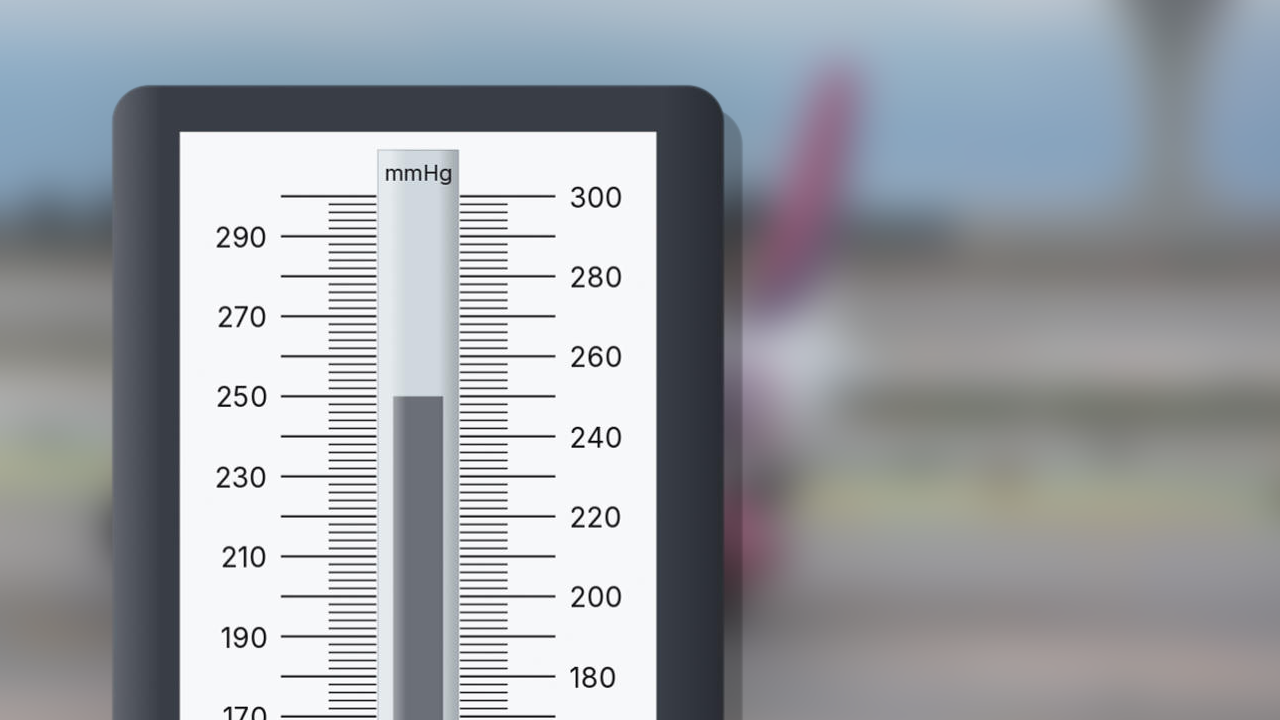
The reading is 250 mmHg
